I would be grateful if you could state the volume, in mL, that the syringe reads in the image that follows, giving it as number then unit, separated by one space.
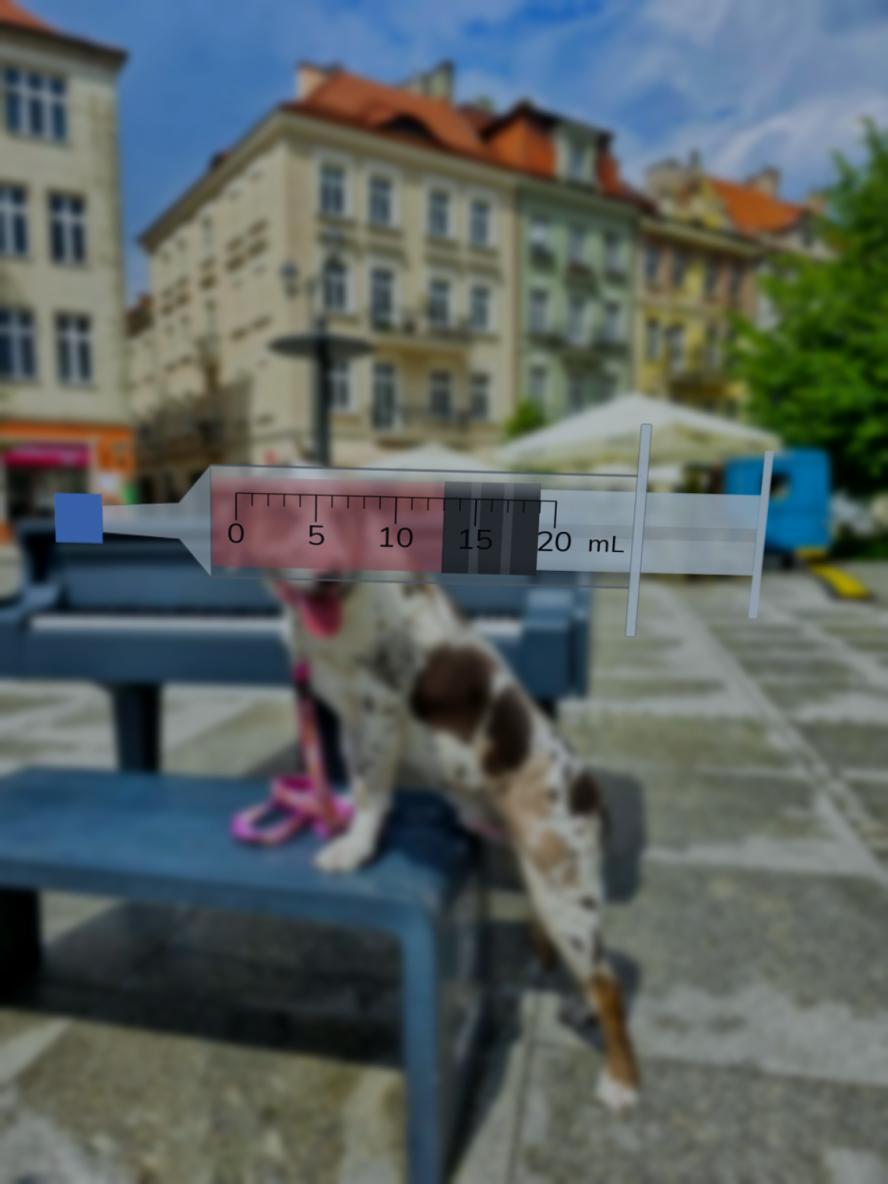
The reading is 13 mL
